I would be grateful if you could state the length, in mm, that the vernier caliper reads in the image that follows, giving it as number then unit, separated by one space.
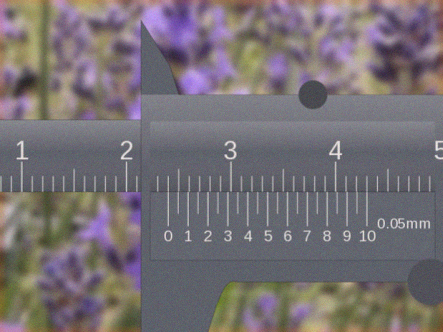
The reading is 24.0 mm
